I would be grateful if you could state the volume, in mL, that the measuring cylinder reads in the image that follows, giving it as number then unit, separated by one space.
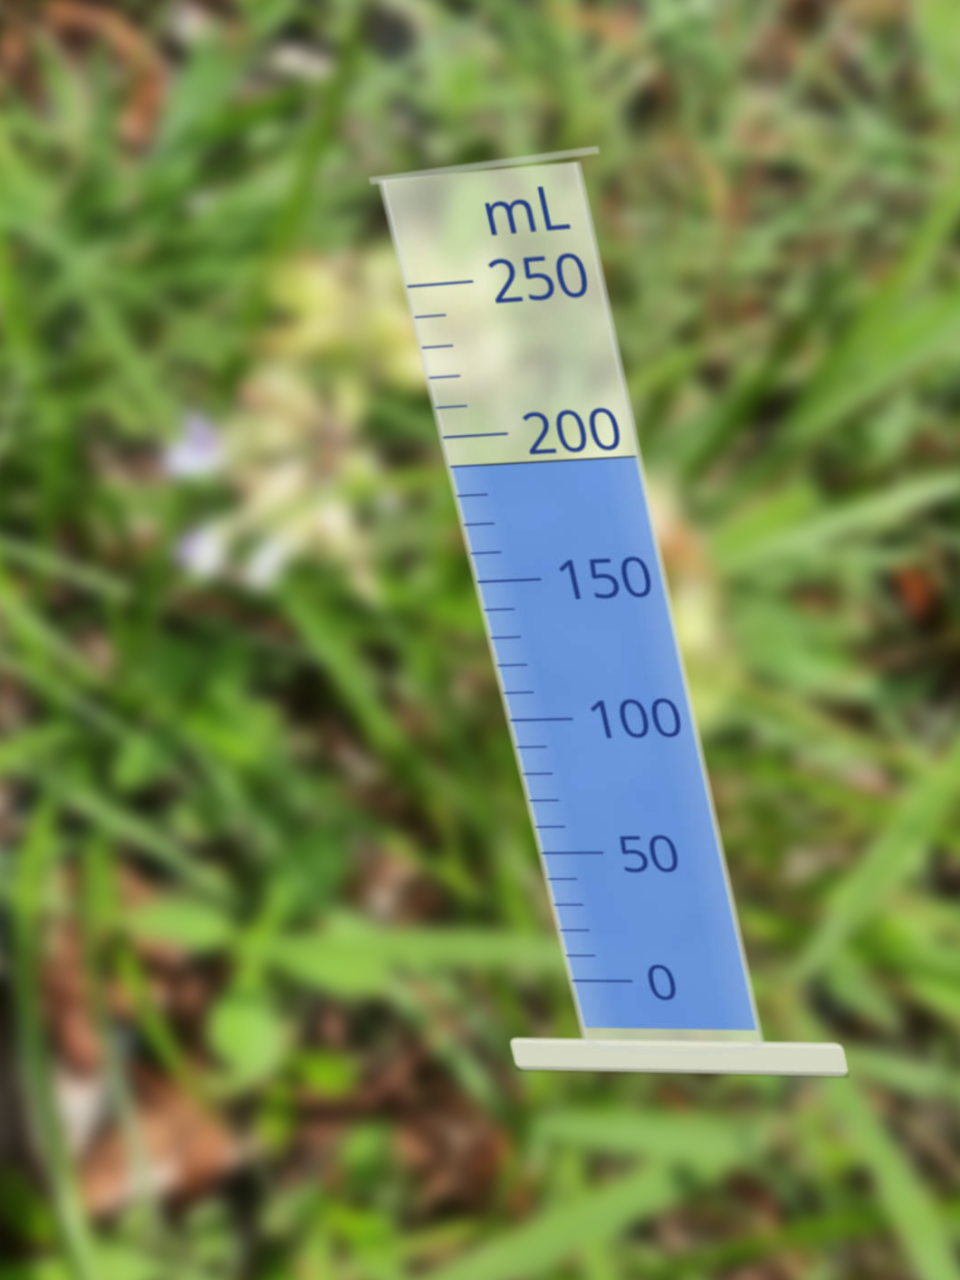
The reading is 190 mL
